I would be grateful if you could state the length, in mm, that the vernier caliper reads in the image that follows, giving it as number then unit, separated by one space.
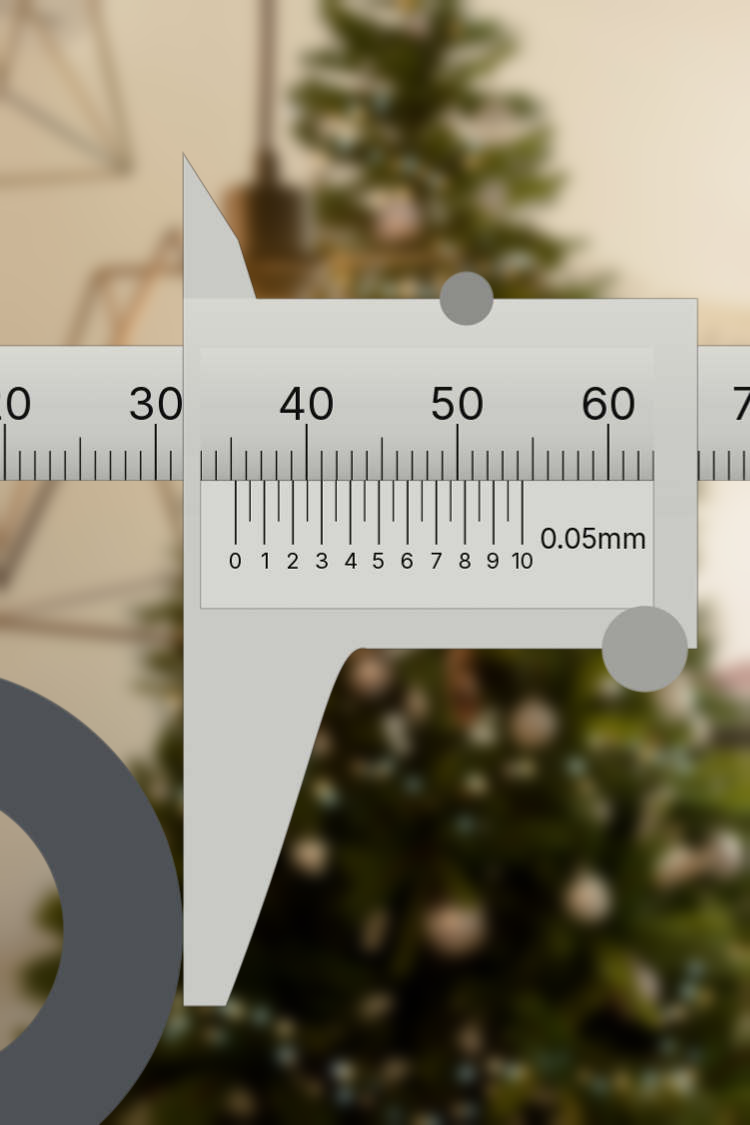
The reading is 35.3 mm
